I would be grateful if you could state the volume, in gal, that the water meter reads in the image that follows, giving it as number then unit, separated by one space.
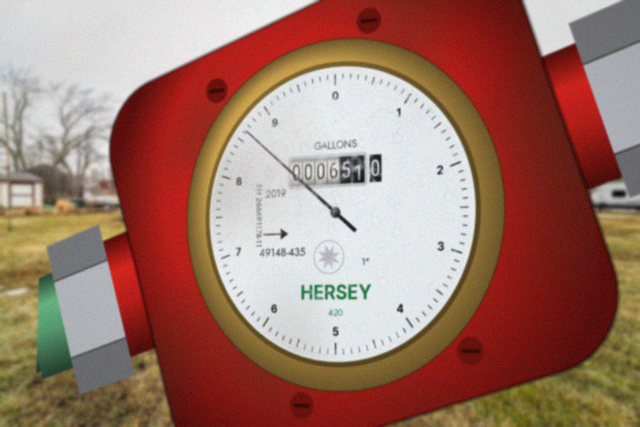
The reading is 6508.6 gal
